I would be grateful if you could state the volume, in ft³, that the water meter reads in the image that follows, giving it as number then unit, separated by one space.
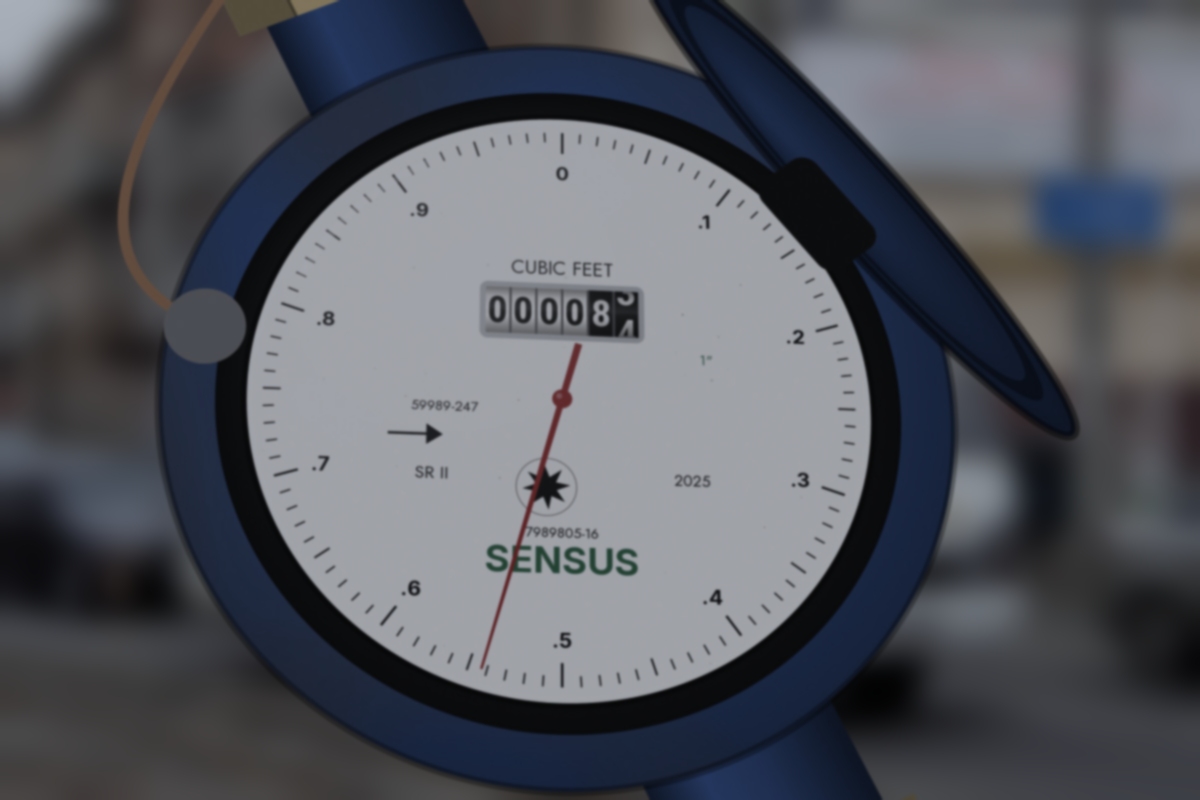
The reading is 83.54 ft³
